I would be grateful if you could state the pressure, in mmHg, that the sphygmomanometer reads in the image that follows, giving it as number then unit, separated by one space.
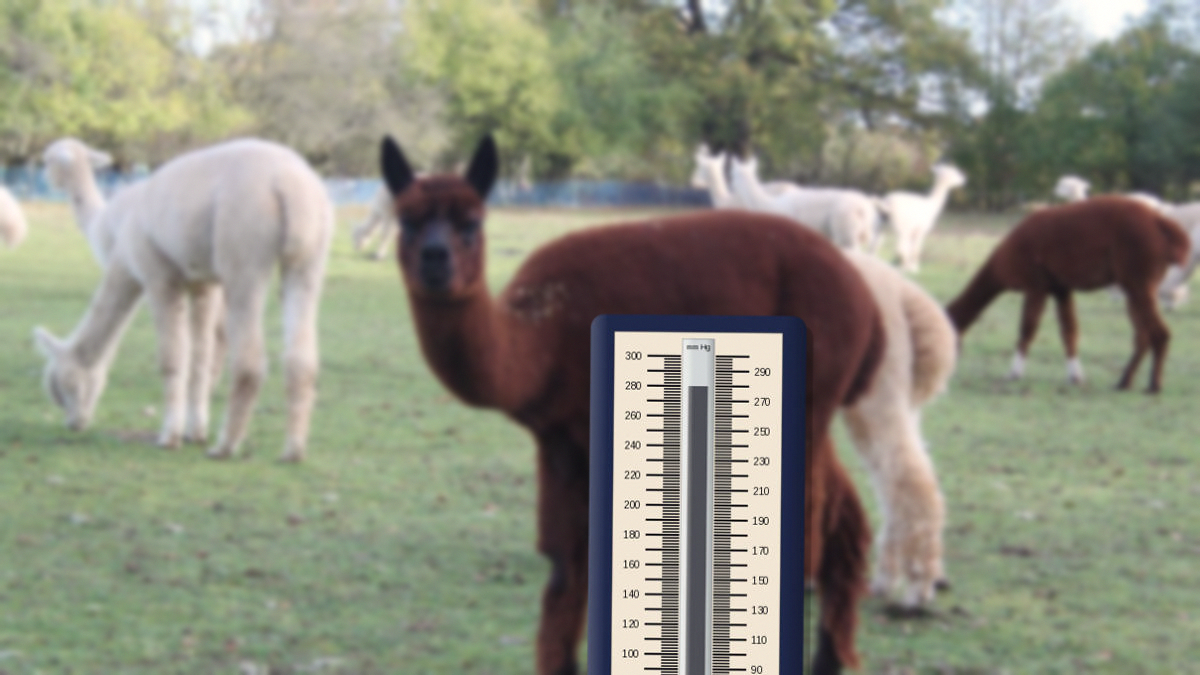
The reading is 280 mmHg
